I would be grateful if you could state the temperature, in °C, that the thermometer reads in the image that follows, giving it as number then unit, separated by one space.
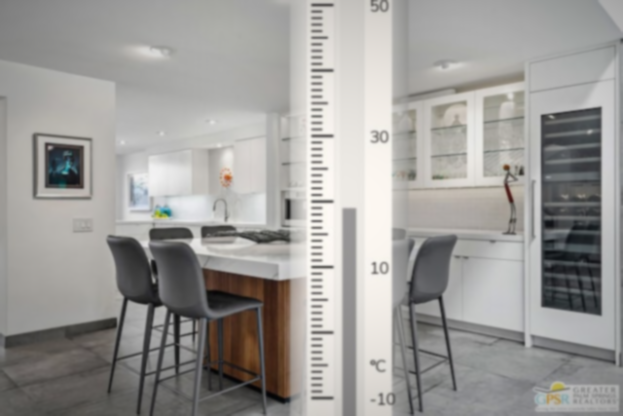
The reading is 19 °C
